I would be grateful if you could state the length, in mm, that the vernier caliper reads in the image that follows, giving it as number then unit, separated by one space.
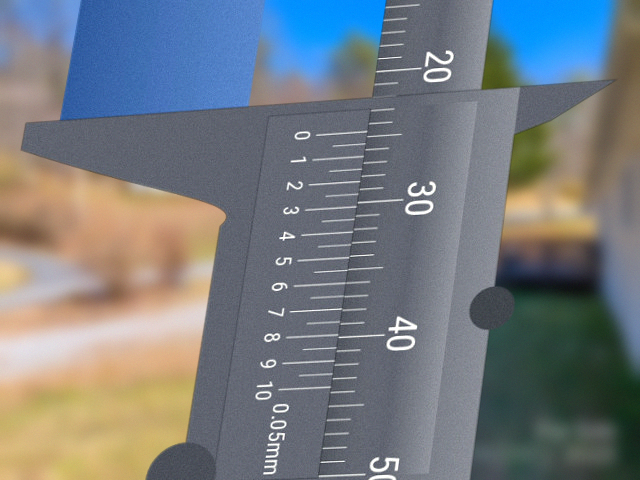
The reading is 24.6 mm
